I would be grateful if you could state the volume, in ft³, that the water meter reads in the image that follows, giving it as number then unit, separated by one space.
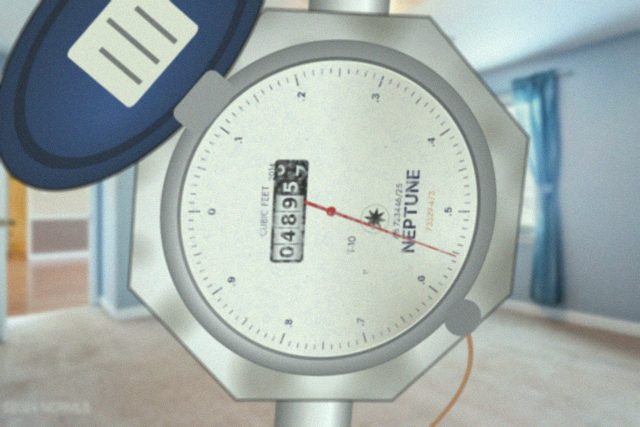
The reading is 48956.55 ft³
